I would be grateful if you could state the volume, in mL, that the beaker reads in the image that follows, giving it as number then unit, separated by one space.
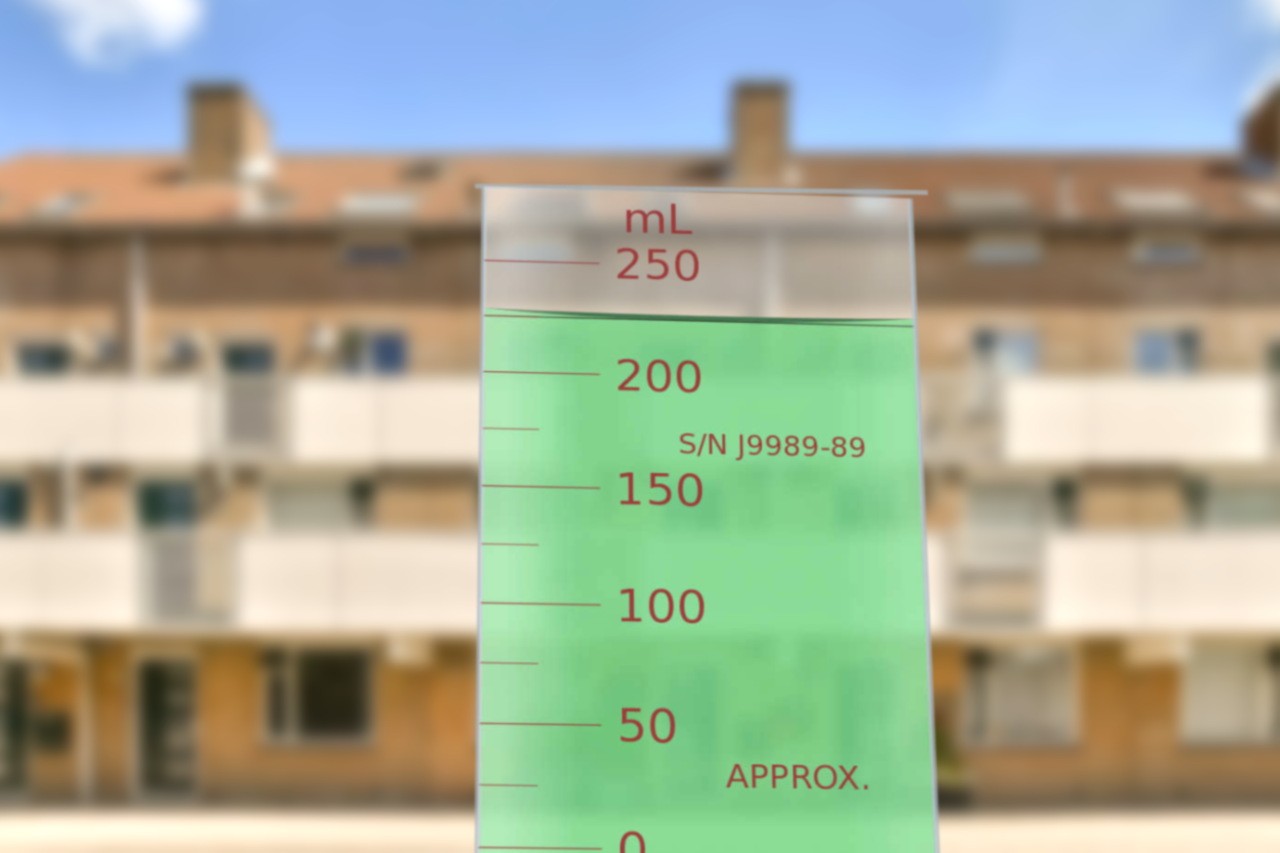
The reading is 225 mL
